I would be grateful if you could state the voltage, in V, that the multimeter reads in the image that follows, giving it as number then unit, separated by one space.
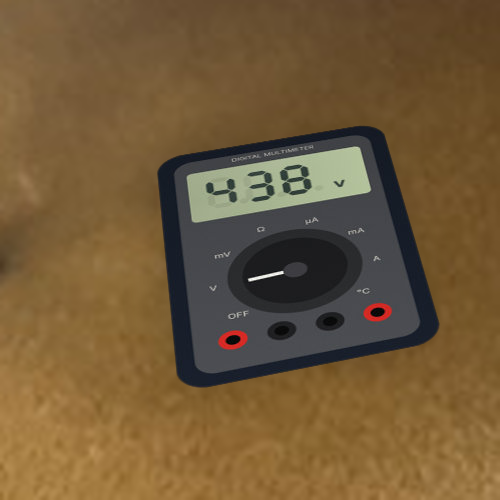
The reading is 438 V
